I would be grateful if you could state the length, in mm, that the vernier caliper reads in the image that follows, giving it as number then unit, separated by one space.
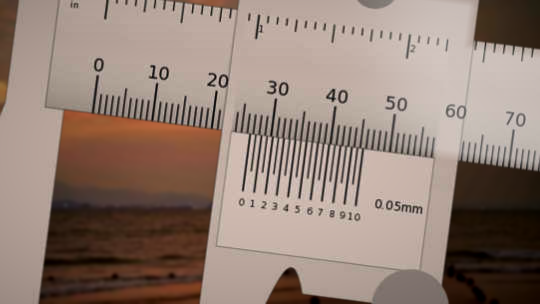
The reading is 26.5 mm
